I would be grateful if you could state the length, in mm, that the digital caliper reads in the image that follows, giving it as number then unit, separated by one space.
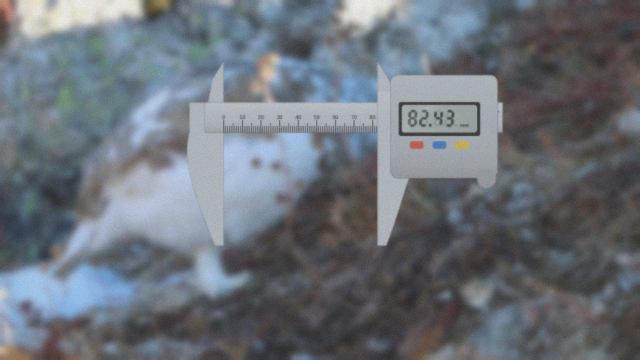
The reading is 82.43 mm
